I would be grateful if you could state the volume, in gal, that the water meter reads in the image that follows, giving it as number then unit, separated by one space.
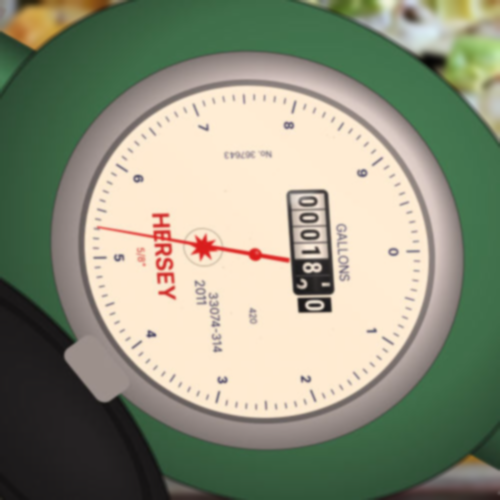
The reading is 1815.3 gal
